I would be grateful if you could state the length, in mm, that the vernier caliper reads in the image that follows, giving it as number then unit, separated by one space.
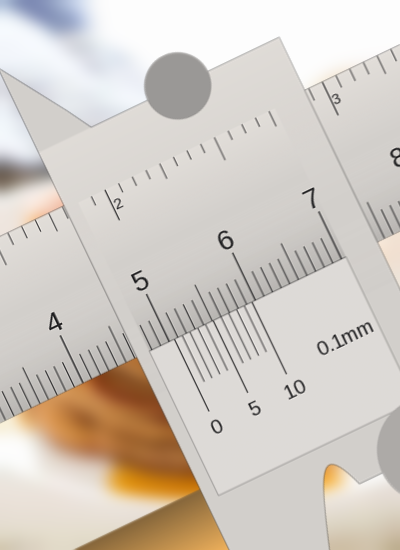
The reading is 50.6 mm
